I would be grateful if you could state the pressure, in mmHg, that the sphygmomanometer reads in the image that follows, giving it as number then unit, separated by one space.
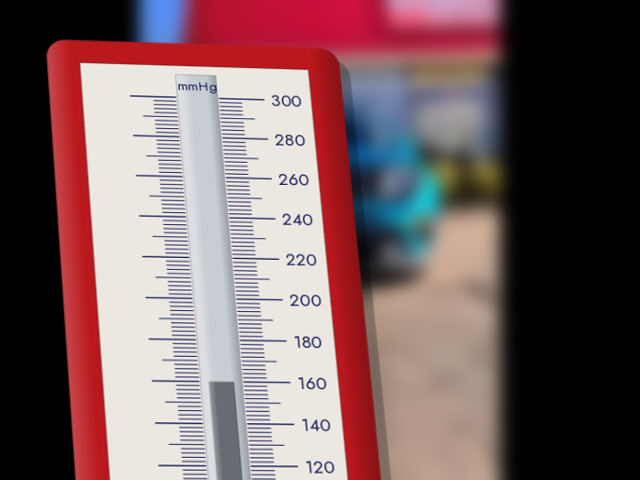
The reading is 160 mmHg
